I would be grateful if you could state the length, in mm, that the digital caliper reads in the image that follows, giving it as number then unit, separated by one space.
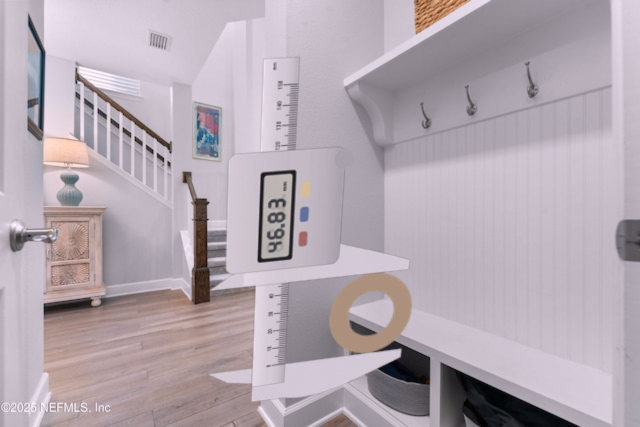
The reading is 46.83 mm
